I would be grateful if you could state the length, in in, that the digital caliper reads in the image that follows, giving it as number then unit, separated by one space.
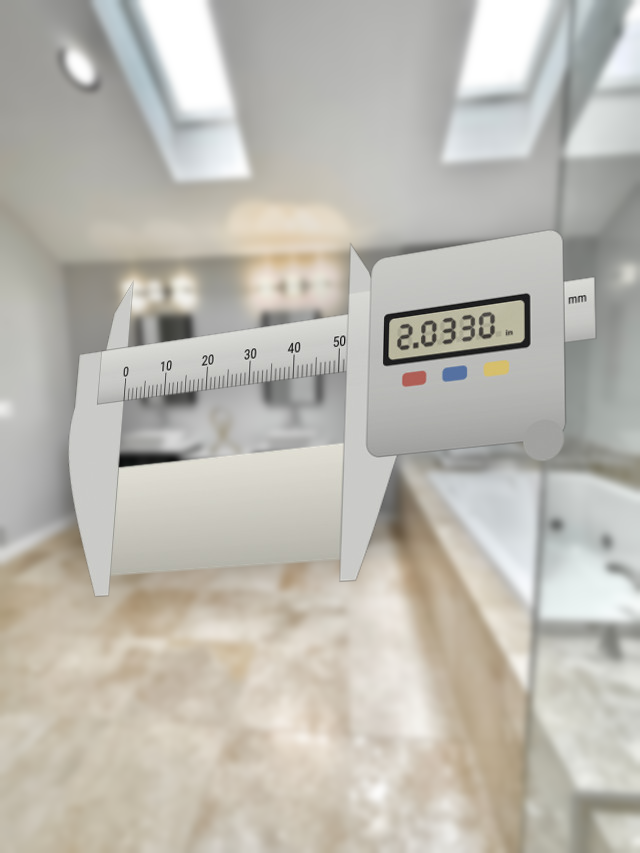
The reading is 2.0330 in
